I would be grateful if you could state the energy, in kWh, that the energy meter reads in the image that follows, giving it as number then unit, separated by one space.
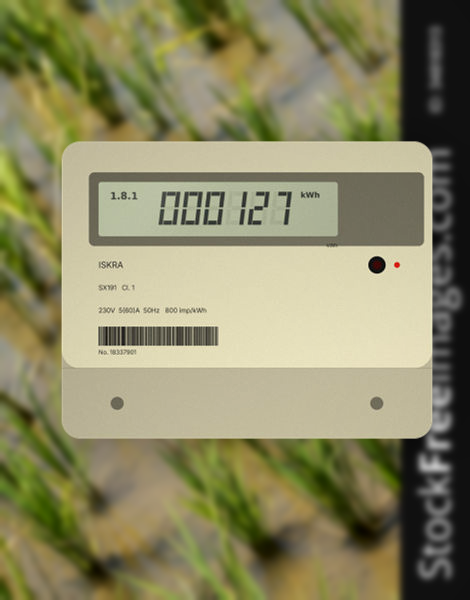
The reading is 127 kWh
